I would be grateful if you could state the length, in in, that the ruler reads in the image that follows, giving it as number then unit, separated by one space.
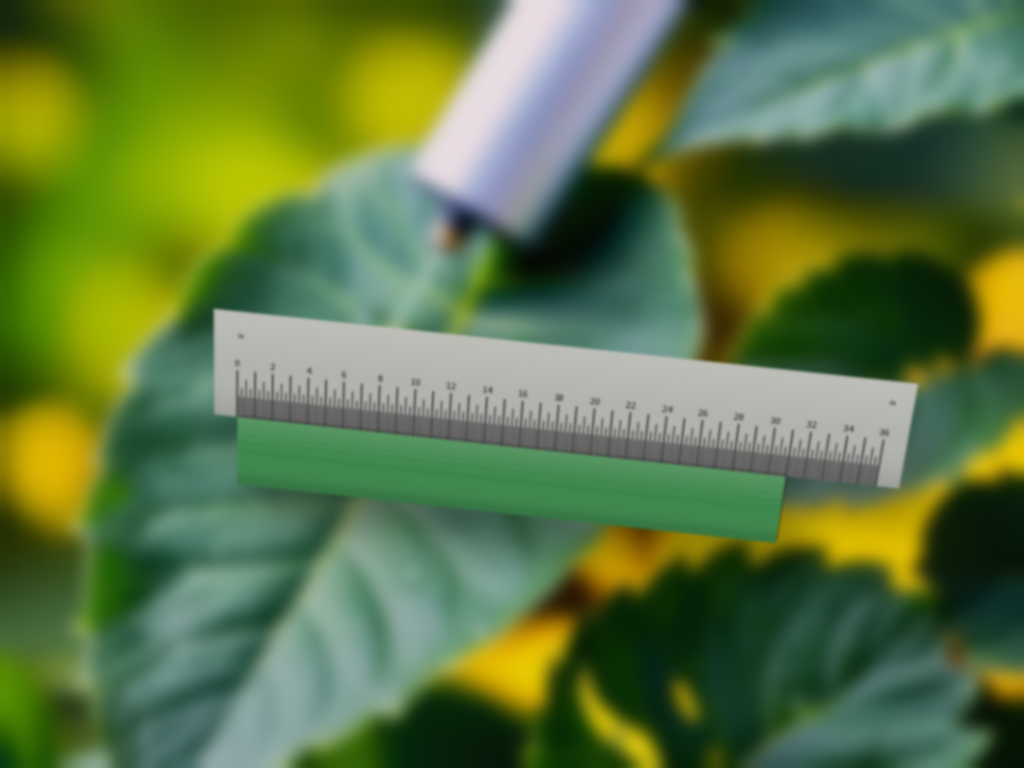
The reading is 31 in
